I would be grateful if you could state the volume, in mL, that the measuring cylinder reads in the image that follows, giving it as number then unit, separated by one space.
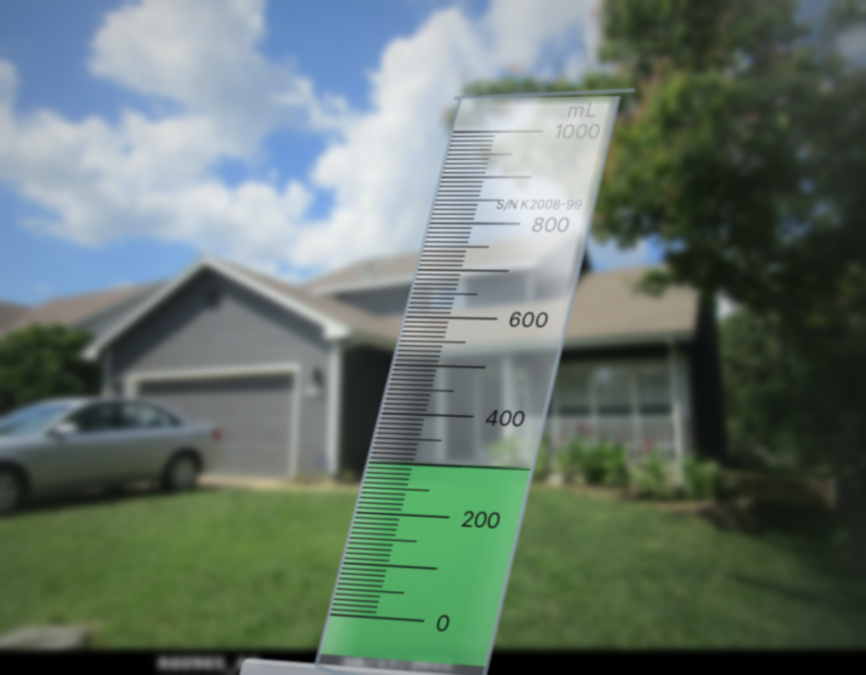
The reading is 300 mL
